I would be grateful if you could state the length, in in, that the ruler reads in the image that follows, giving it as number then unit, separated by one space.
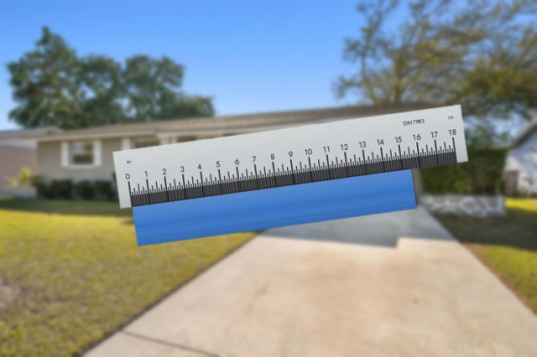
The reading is 15.5 in
